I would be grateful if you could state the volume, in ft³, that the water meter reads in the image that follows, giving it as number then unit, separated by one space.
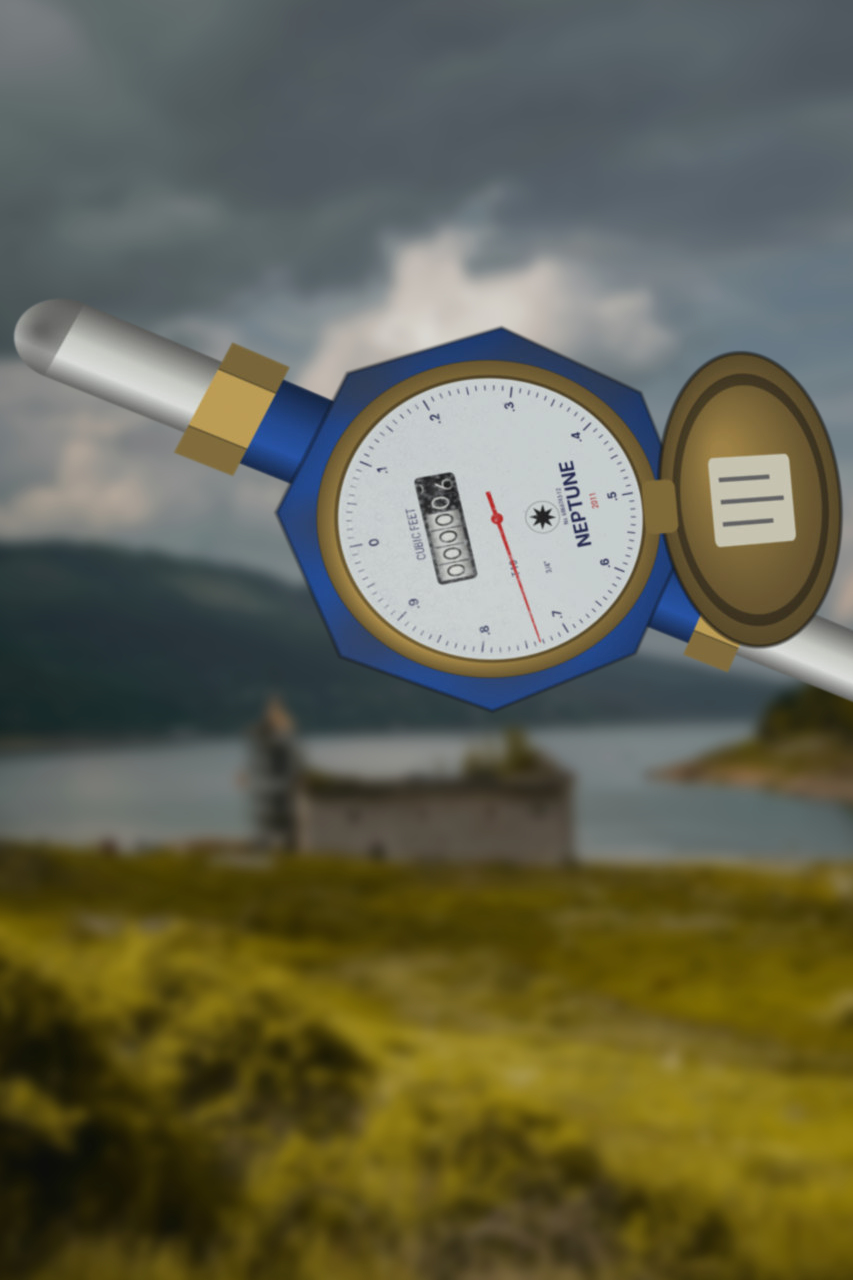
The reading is 5.73 ft³
